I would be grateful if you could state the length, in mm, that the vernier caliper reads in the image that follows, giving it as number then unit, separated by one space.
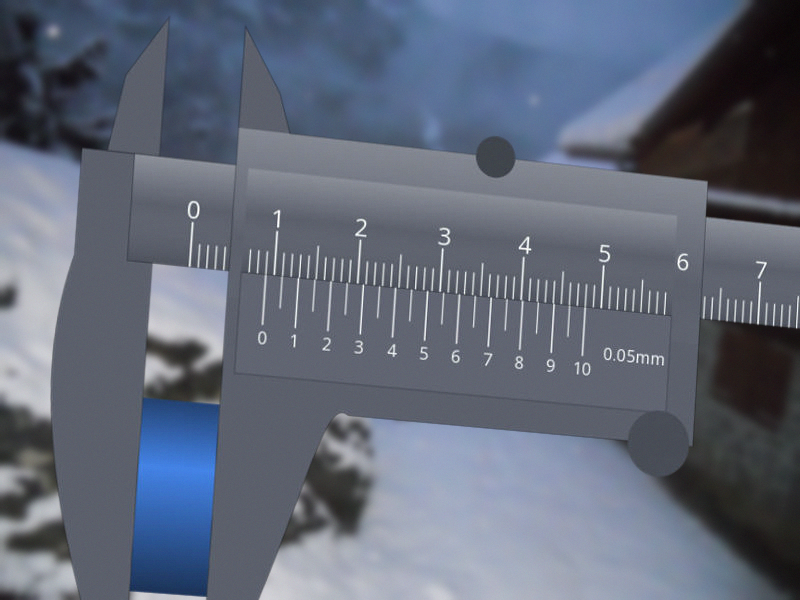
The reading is 9.0 mm
